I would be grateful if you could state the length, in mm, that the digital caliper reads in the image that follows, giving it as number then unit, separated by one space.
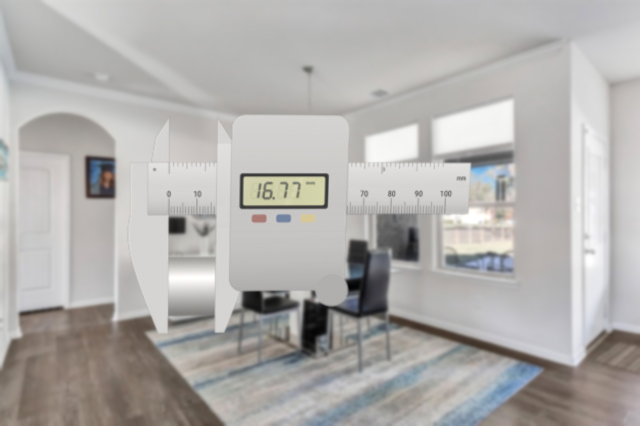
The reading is 16.77 mm
